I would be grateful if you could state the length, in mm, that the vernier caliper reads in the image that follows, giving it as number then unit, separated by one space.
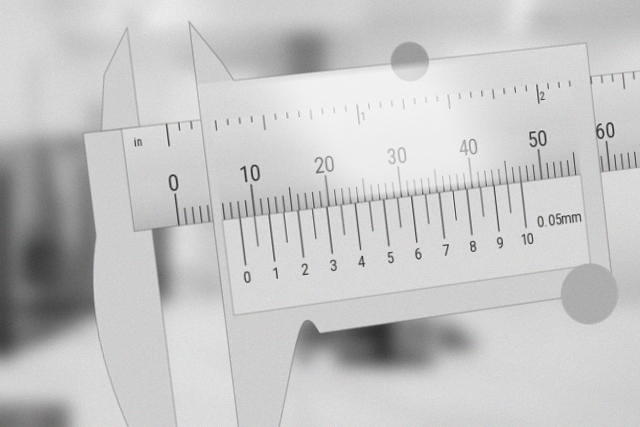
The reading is 8.0 mm
